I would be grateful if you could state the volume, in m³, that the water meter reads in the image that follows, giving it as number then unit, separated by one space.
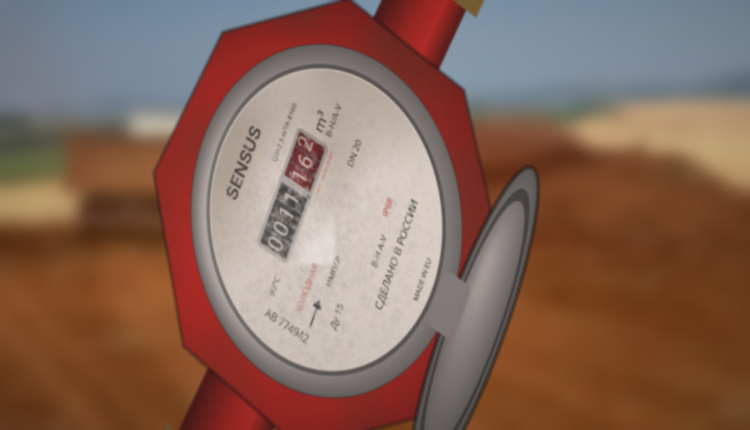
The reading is 11.162 m³
